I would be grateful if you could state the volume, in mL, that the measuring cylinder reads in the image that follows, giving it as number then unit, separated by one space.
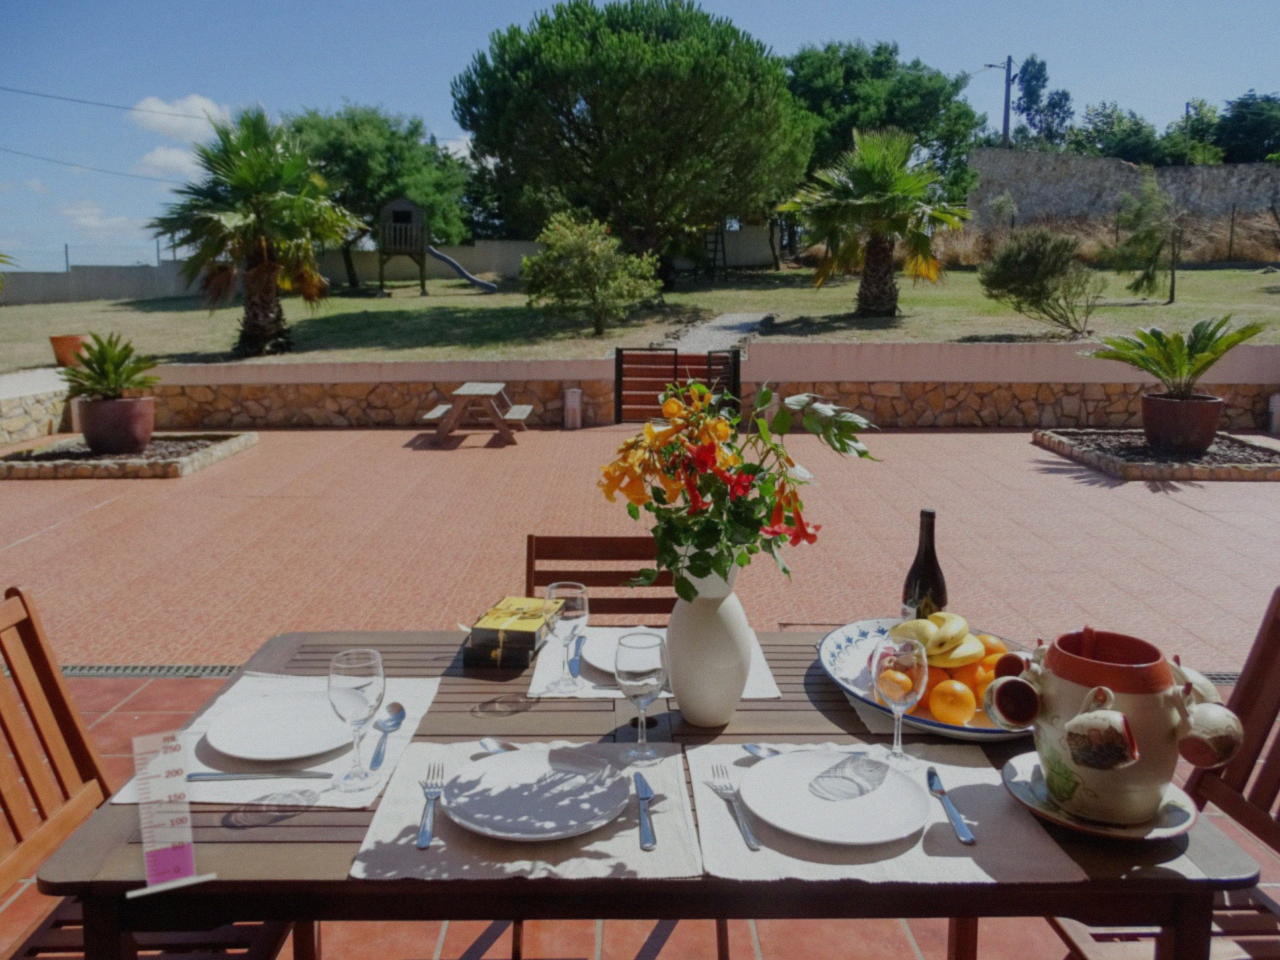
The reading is 50 mL
